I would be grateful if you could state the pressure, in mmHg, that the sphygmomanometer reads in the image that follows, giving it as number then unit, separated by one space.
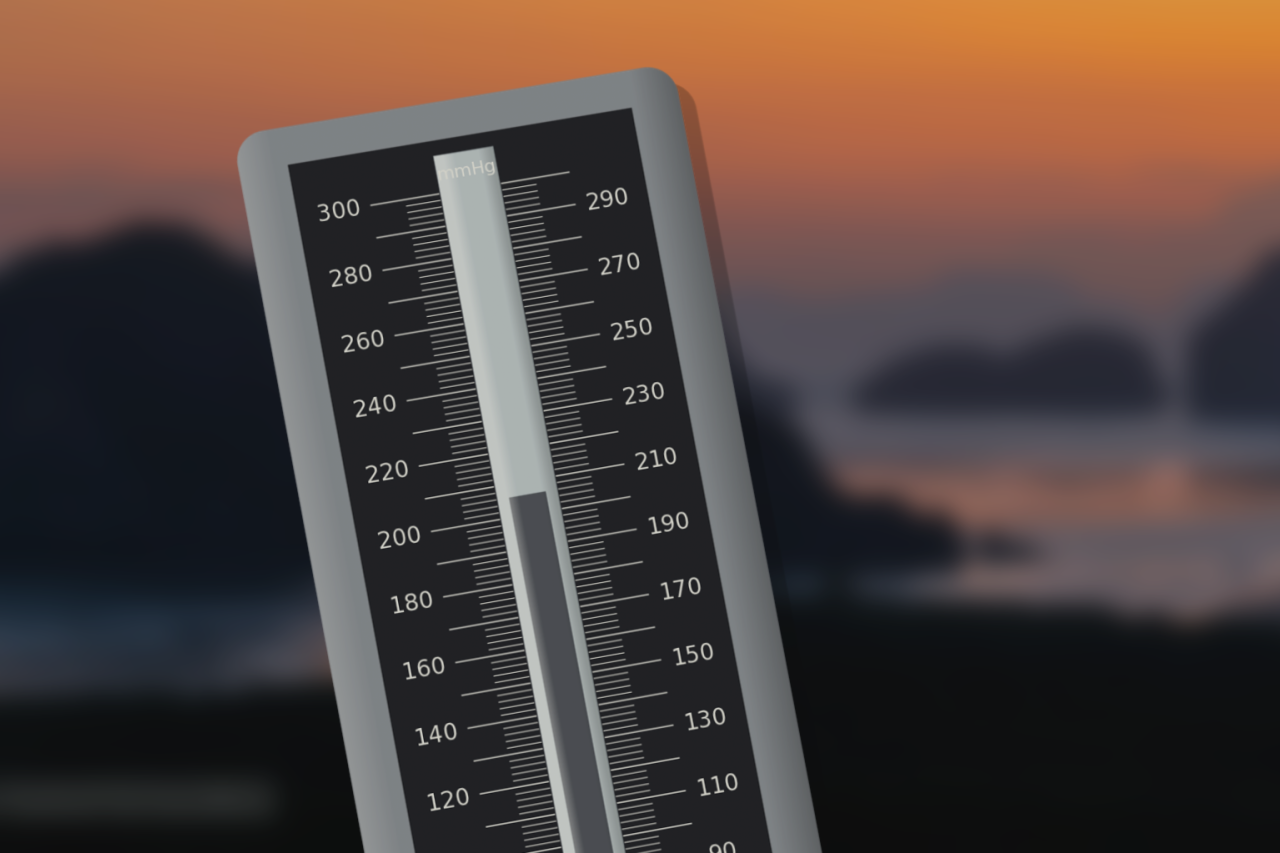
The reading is 206 mmHg
